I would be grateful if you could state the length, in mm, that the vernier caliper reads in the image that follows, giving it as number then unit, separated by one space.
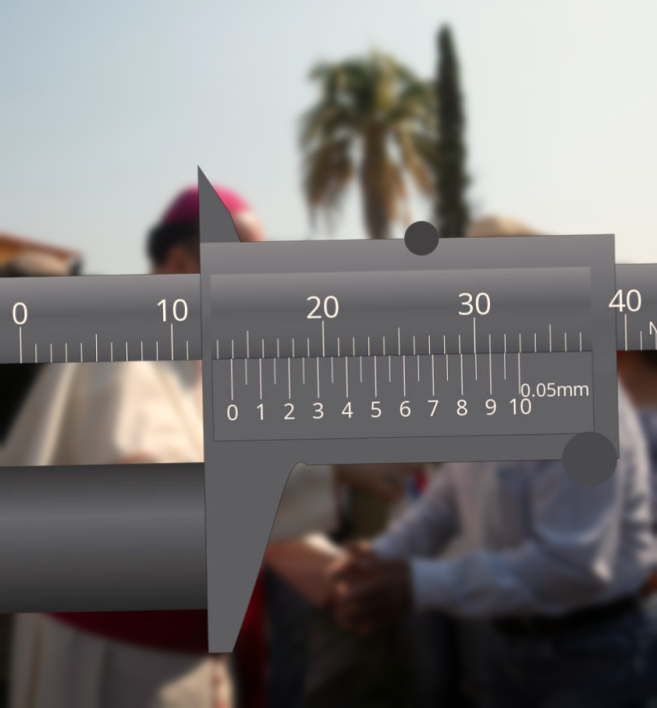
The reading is 13.9 mm
